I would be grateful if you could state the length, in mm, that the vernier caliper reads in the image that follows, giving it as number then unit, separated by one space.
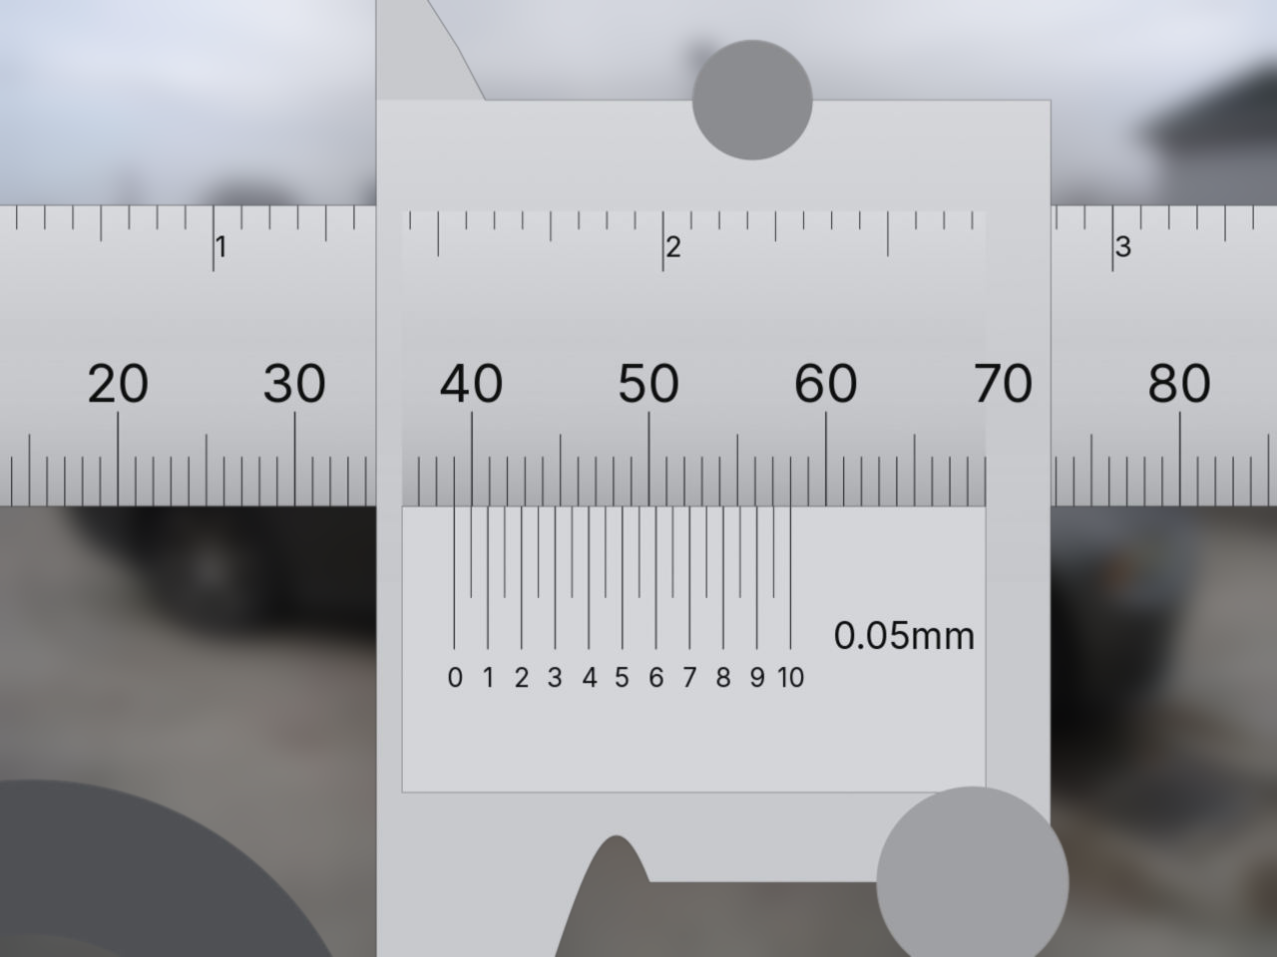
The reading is 39.0 mm
